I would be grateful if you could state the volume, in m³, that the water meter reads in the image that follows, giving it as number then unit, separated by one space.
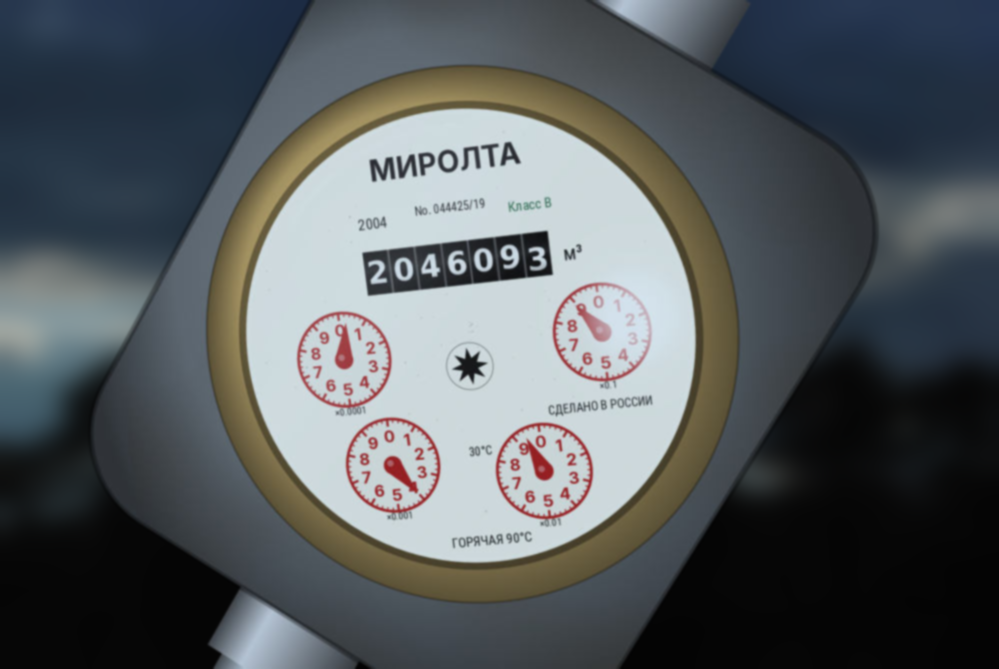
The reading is 2046092.8940 m³
